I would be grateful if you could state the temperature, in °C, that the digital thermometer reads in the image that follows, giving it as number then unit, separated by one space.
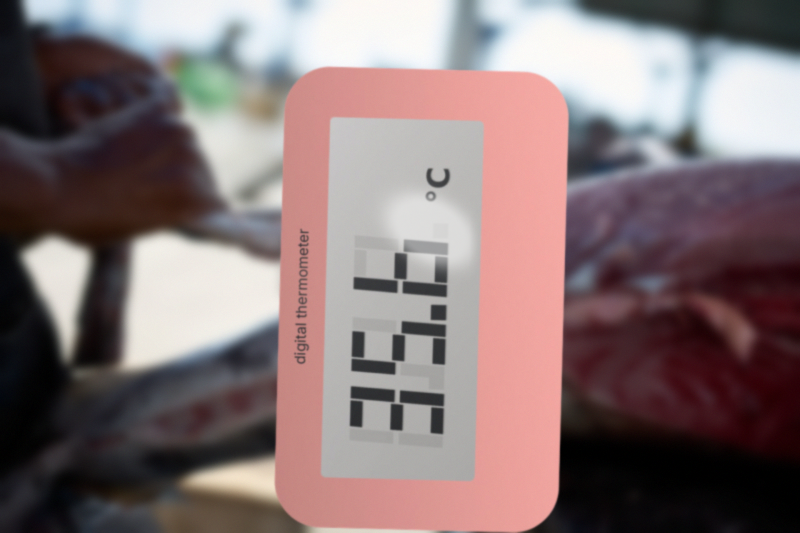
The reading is 35.6 °C
